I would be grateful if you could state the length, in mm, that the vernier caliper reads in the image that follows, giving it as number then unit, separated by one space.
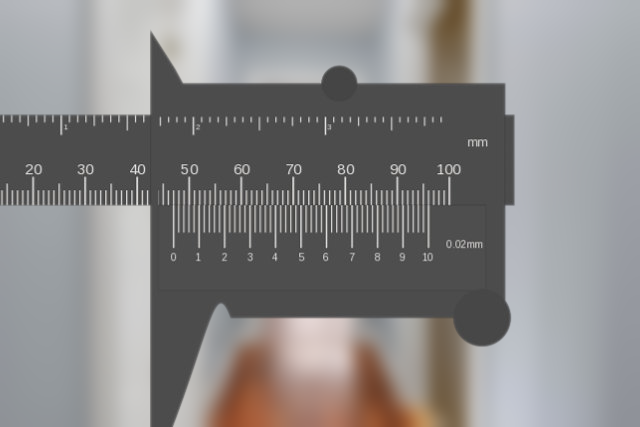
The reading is 47.0 mm
